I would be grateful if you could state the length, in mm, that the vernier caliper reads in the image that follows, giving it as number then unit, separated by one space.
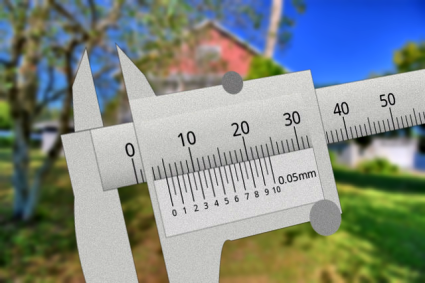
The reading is 5.0 mm
